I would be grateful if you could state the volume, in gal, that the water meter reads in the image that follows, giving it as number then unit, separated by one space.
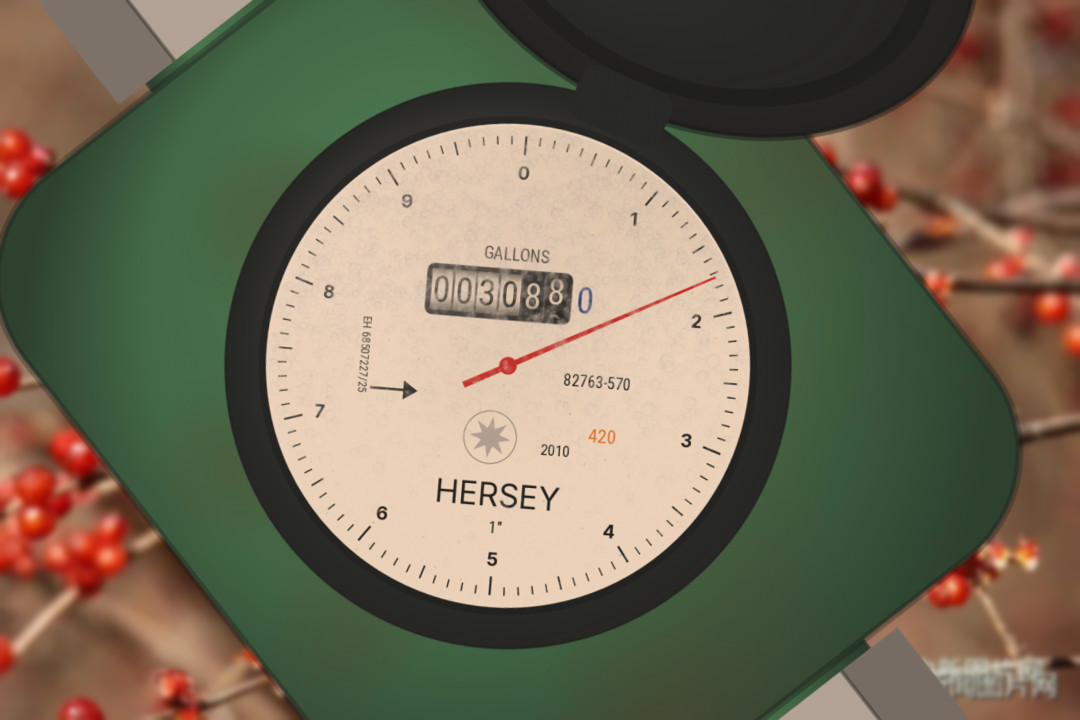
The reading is 30881.7 gal
